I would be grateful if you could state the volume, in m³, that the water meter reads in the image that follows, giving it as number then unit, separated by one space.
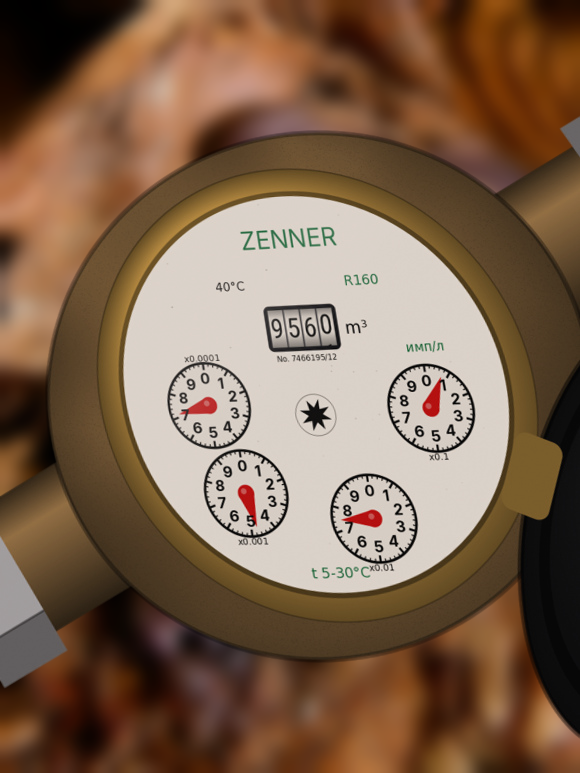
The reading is 9560.0747 m³
